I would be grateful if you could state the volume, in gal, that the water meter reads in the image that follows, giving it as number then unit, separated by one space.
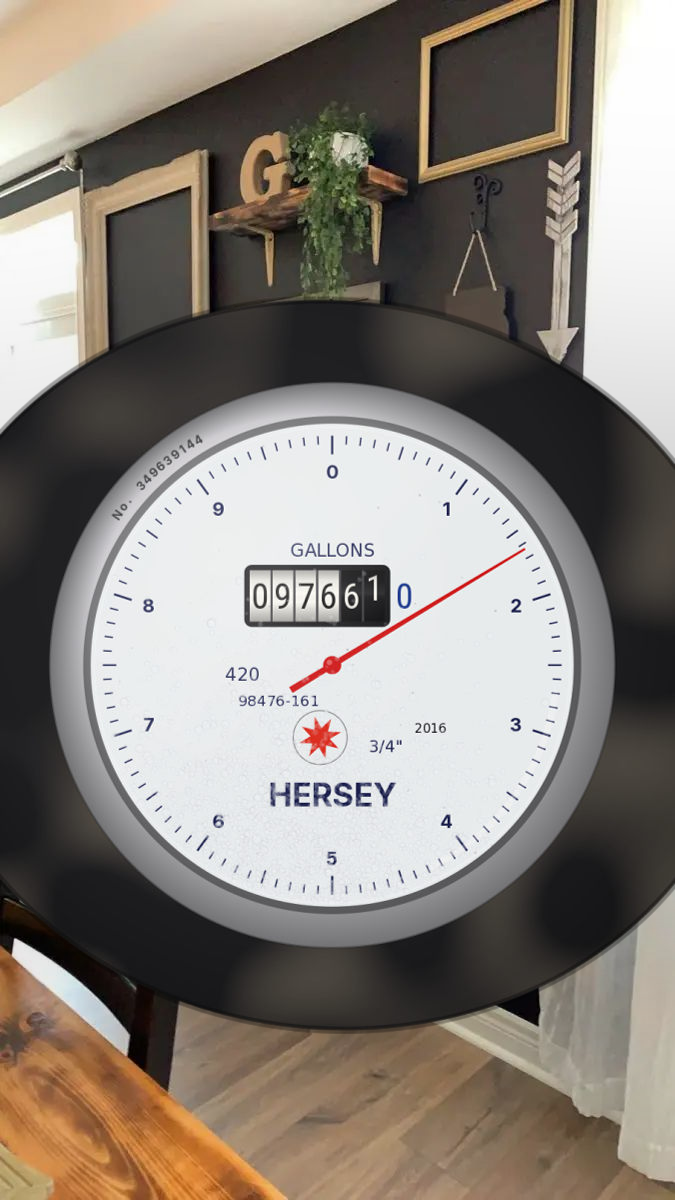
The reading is 976611.6 gal
